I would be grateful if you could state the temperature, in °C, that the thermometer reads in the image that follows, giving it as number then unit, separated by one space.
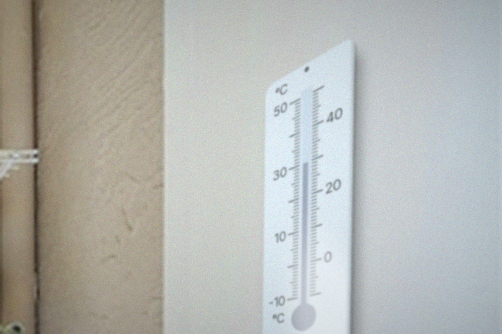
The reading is 30 °C
